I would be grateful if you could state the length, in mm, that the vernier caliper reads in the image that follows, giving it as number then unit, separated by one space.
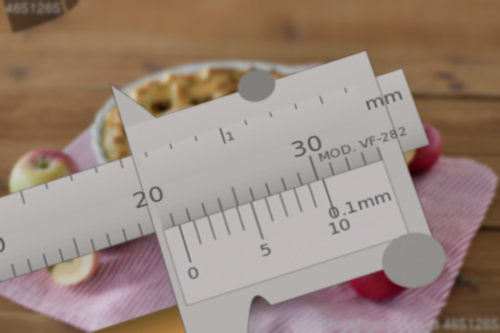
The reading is 21.3 mm
